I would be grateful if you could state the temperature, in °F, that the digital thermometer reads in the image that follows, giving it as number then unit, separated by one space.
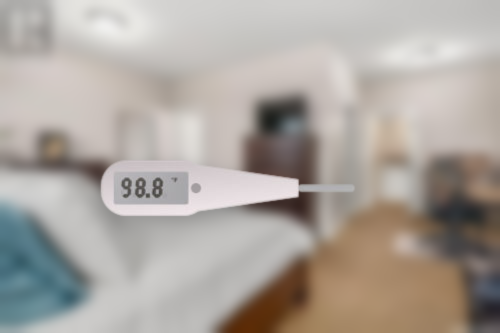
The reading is 98.8 °F
